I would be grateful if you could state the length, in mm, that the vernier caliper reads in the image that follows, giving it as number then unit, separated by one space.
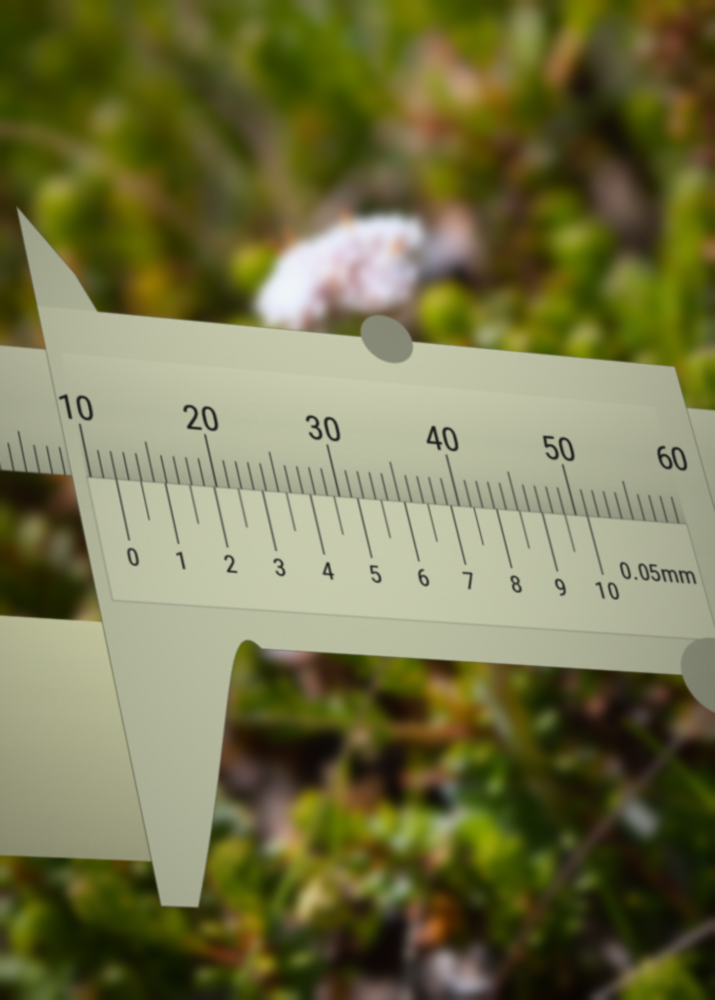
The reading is 12.0 mm
